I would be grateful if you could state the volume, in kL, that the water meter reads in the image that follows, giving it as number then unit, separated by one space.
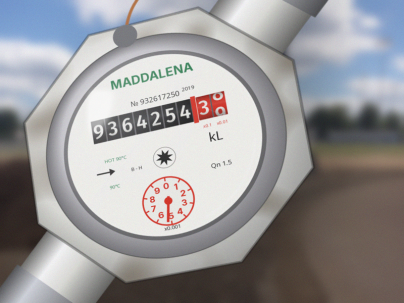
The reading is 9364254.385 kL
